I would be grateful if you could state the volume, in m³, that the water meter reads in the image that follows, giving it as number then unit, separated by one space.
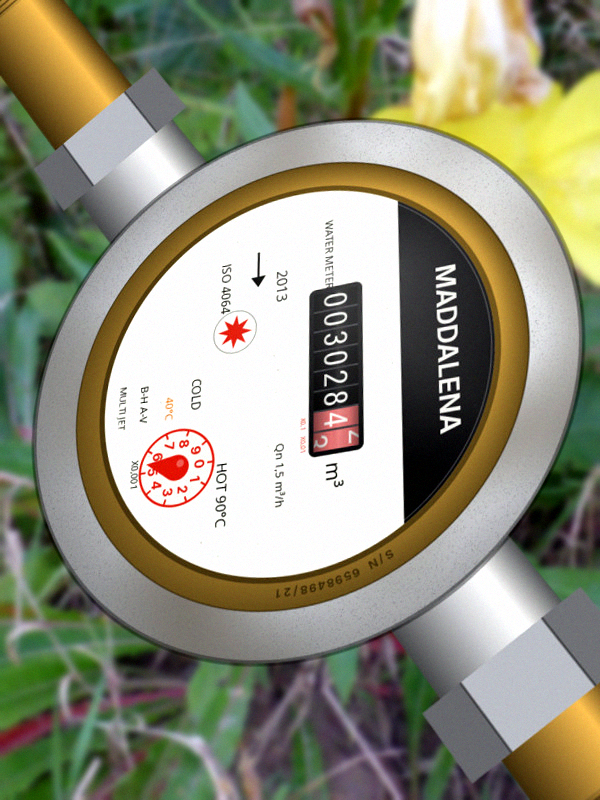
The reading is 3028.425 m³
